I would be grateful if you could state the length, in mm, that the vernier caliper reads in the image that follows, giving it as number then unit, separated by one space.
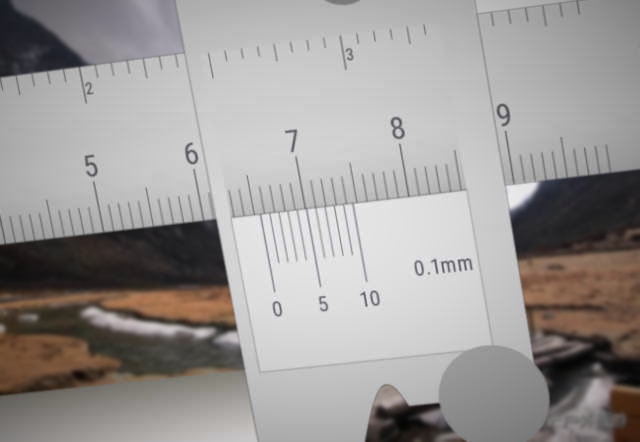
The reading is 65.6 mm
